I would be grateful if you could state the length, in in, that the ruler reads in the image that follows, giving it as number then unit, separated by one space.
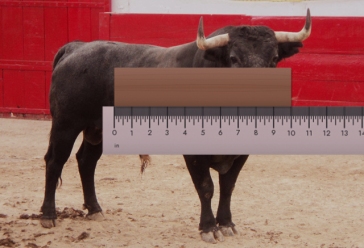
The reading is 10 in
